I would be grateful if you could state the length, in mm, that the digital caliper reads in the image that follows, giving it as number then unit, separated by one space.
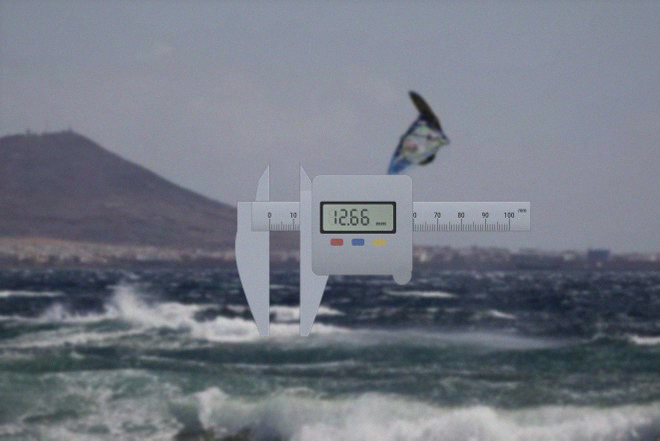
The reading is 12.66 mm
